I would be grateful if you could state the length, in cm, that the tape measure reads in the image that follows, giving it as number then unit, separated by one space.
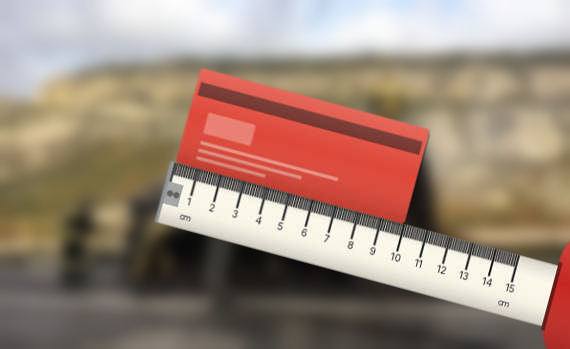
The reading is 10 cm
